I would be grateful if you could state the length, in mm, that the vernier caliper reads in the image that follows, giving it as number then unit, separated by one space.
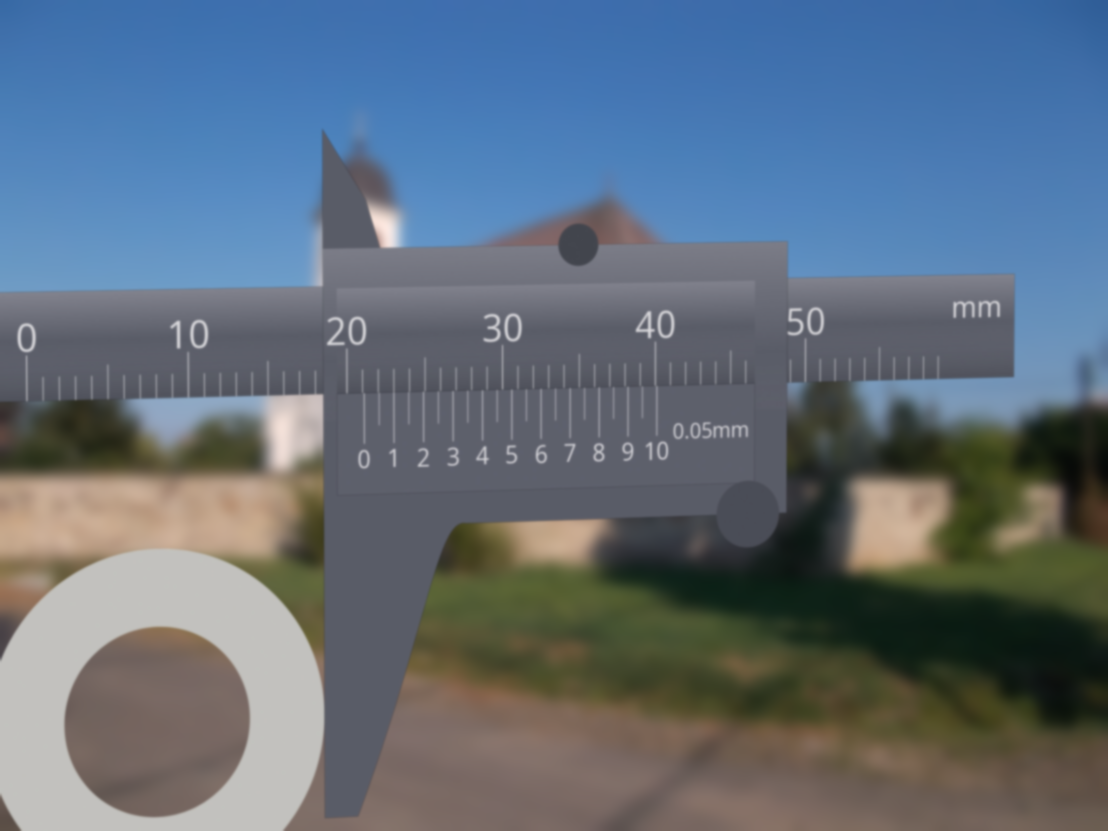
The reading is 21.1 mm
